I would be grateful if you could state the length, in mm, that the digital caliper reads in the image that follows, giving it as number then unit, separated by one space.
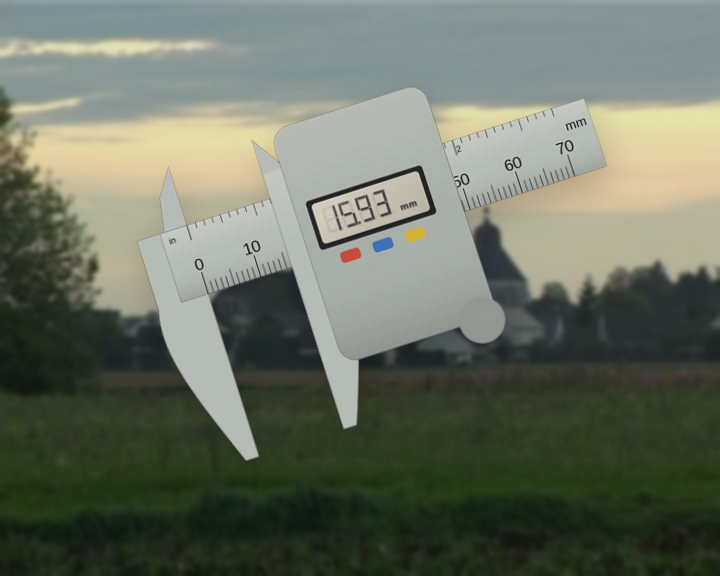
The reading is 15.93 mm
